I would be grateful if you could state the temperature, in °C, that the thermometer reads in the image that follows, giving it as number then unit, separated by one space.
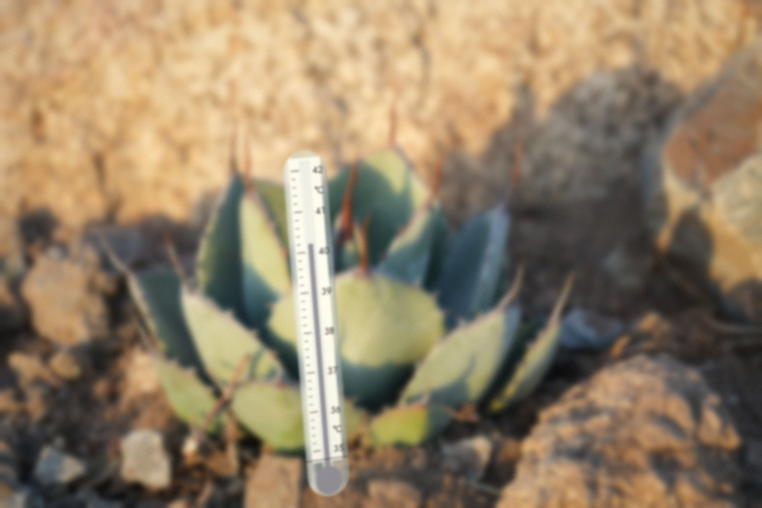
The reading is 40.2 °C
